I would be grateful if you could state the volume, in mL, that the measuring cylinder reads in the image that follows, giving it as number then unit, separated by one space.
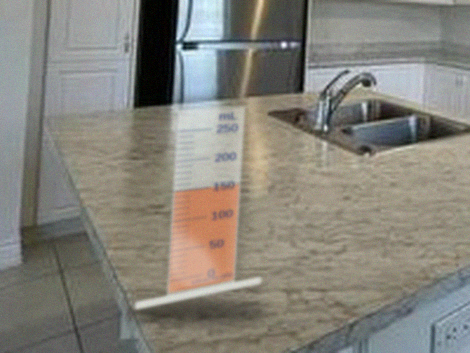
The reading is 150 mL
